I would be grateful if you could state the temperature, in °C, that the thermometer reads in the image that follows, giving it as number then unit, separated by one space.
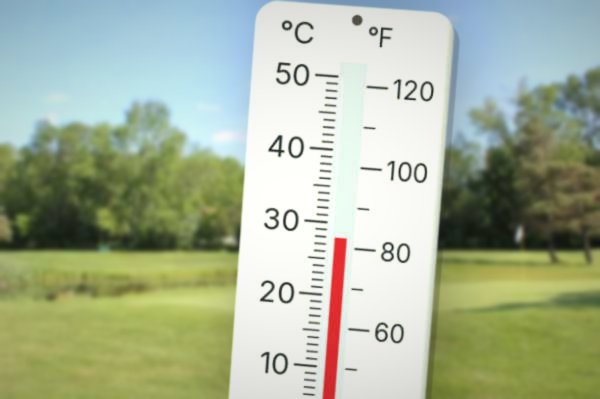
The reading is 28 °C
